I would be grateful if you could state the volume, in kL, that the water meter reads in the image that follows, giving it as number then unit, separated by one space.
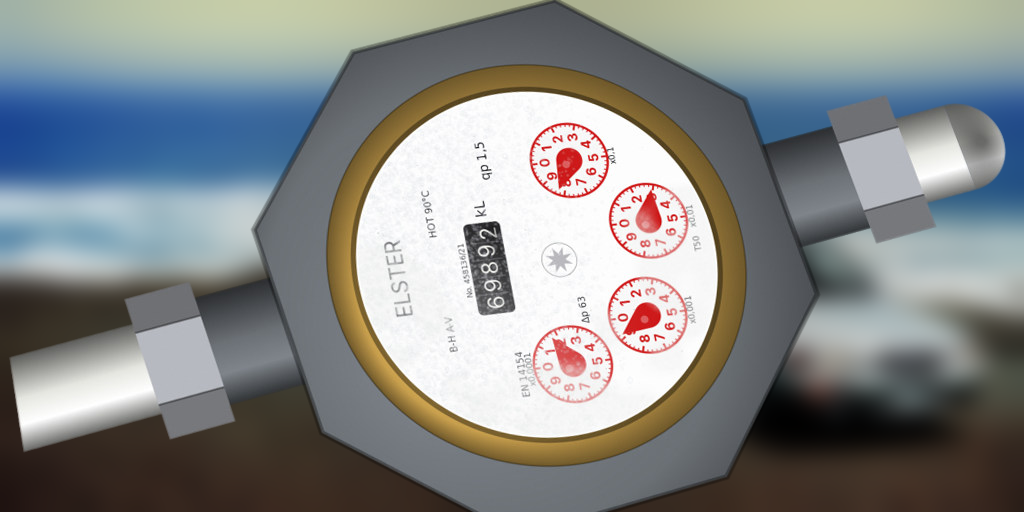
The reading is 69891.8291 kL
